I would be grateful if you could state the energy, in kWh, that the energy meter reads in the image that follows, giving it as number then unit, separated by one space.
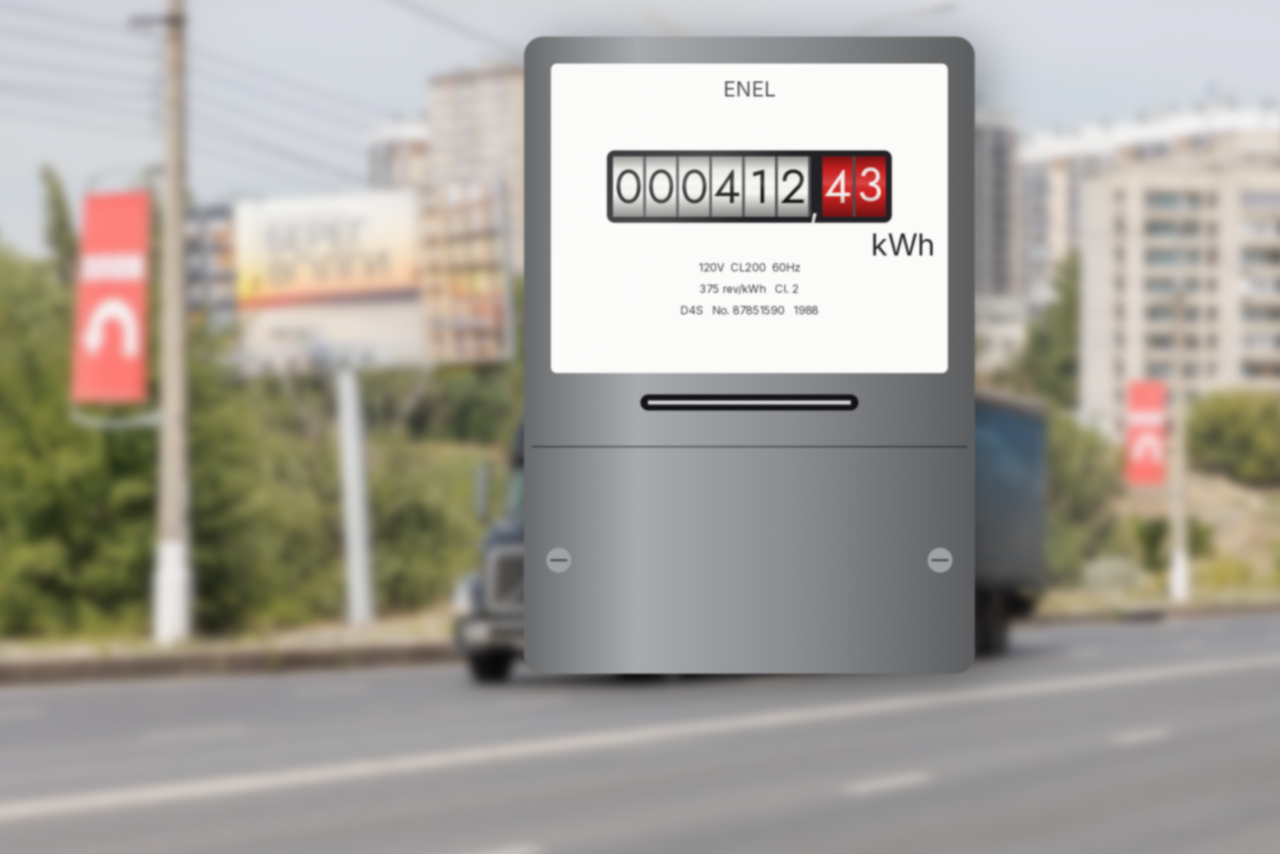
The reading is 412.43 kWh
